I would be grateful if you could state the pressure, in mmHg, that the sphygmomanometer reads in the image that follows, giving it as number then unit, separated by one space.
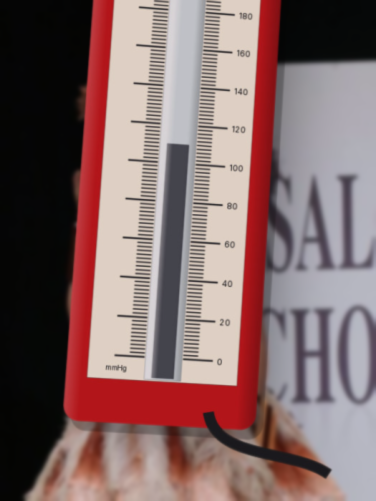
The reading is 110 mmHg
